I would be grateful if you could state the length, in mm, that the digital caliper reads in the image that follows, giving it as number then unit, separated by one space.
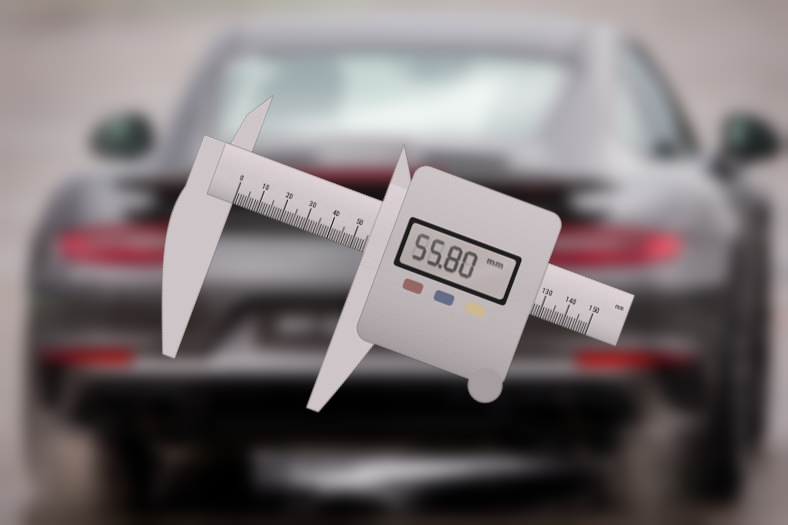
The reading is 55.80 mm
